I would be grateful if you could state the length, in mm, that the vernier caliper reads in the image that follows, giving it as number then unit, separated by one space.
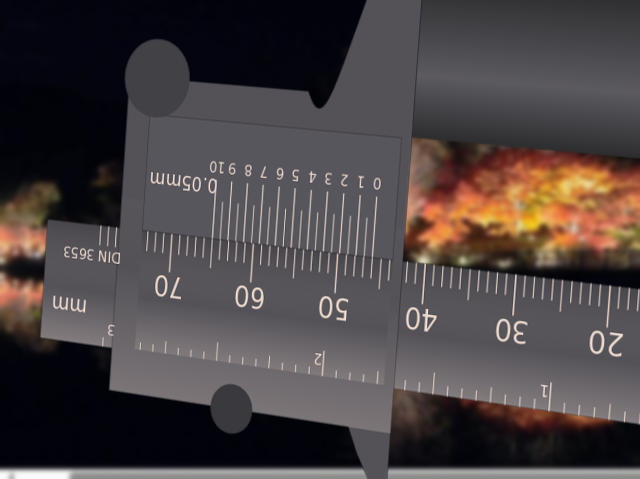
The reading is 46.0 mm
